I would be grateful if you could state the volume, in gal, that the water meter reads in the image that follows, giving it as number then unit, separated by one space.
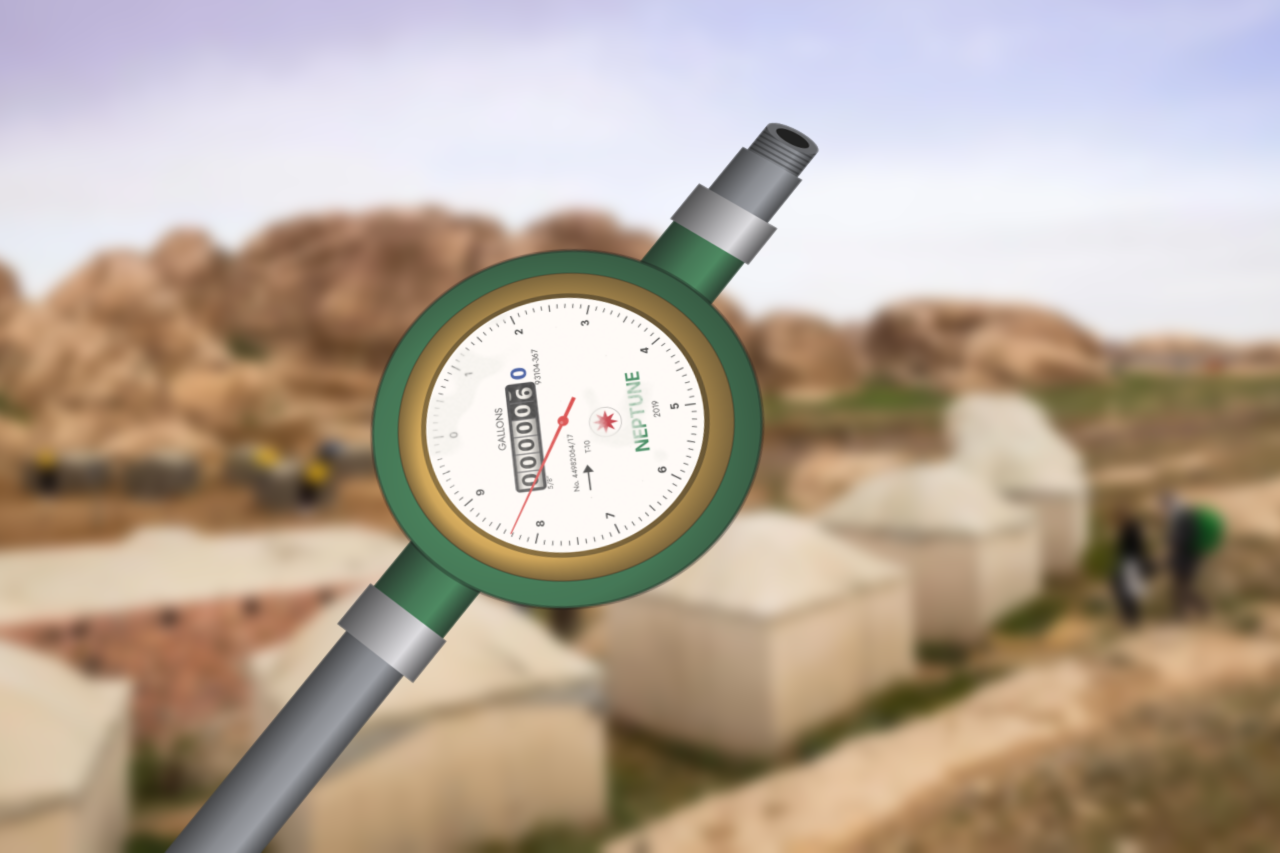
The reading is 58.3 gal
